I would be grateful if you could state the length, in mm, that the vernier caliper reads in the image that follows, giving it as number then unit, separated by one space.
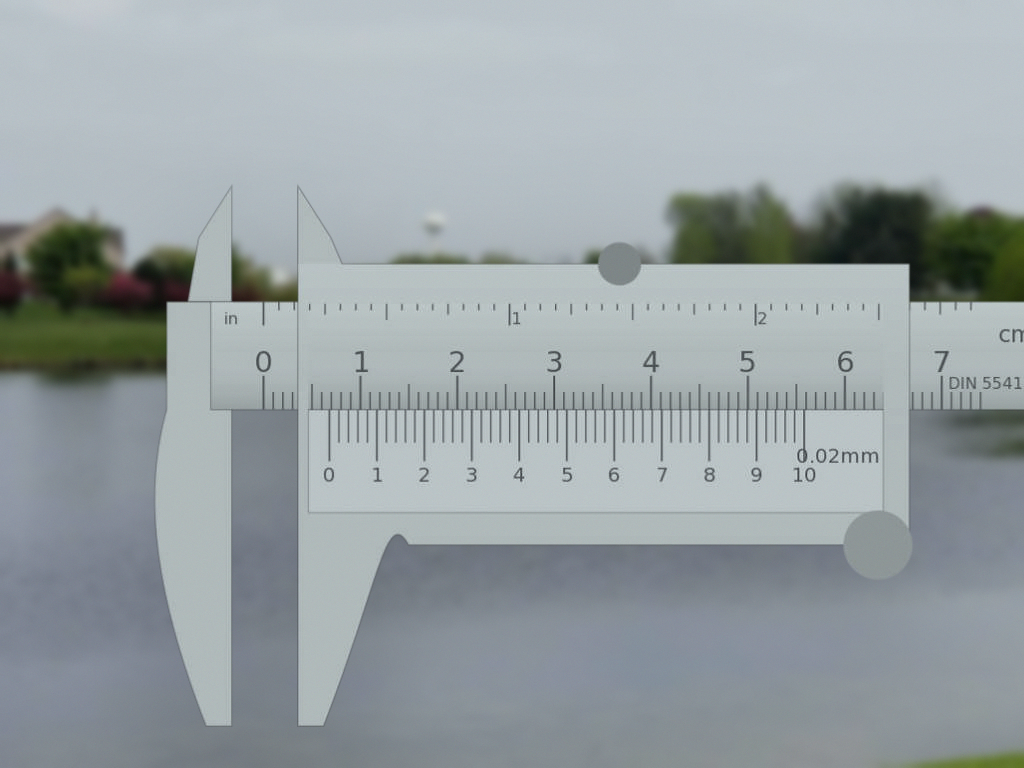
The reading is 6.8 mm
